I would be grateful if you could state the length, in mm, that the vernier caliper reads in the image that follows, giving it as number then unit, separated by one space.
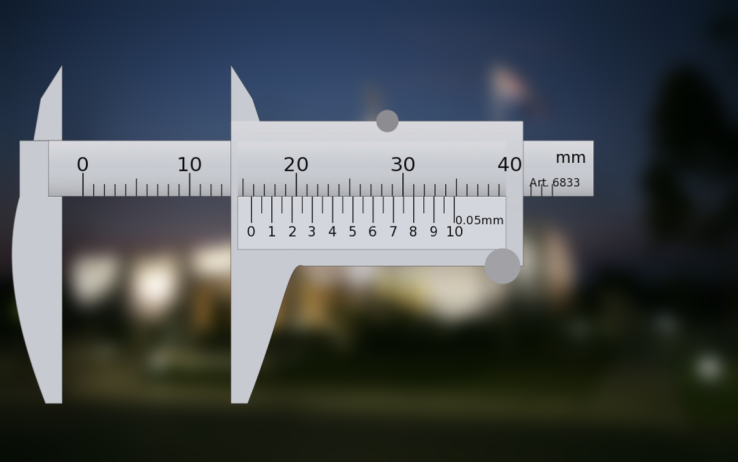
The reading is 15.8 mm
